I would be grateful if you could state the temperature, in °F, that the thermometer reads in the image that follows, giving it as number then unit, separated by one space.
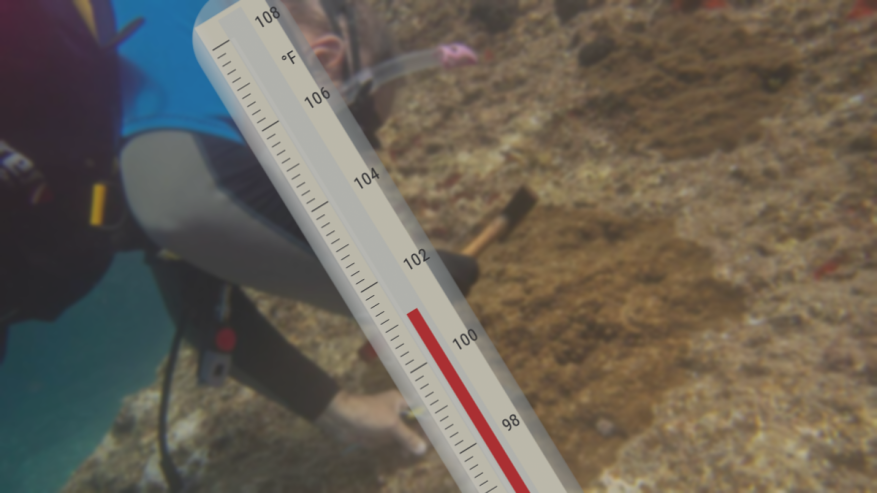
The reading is 101.1 °F
